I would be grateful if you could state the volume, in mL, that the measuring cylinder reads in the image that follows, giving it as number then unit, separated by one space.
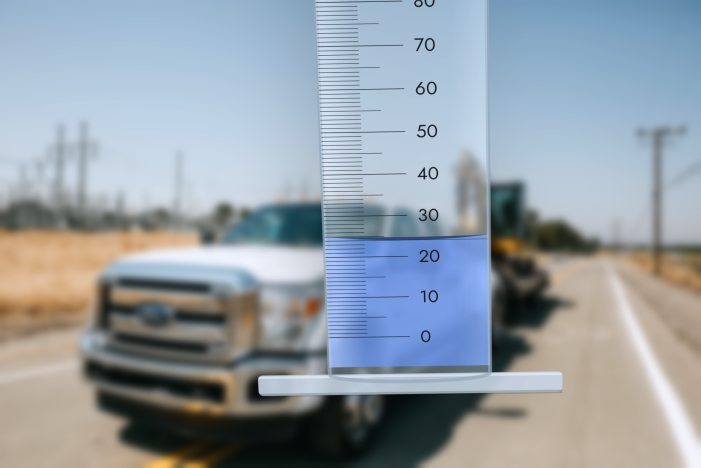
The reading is 24 mL
